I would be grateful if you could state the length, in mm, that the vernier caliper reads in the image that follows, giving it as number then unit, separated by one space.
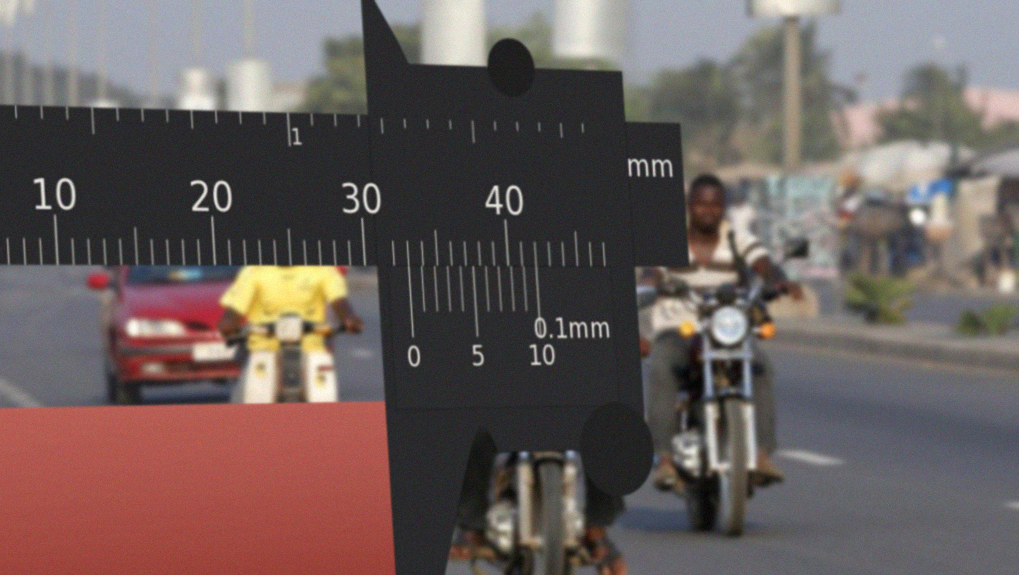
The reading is 33.0 mm
